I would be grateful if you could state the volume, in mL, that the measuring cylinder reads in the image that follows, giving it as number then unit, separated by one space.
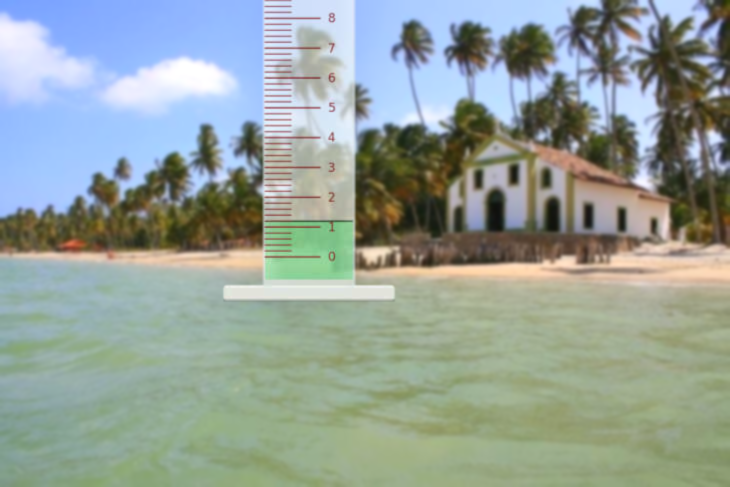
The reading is 1.2 mL
